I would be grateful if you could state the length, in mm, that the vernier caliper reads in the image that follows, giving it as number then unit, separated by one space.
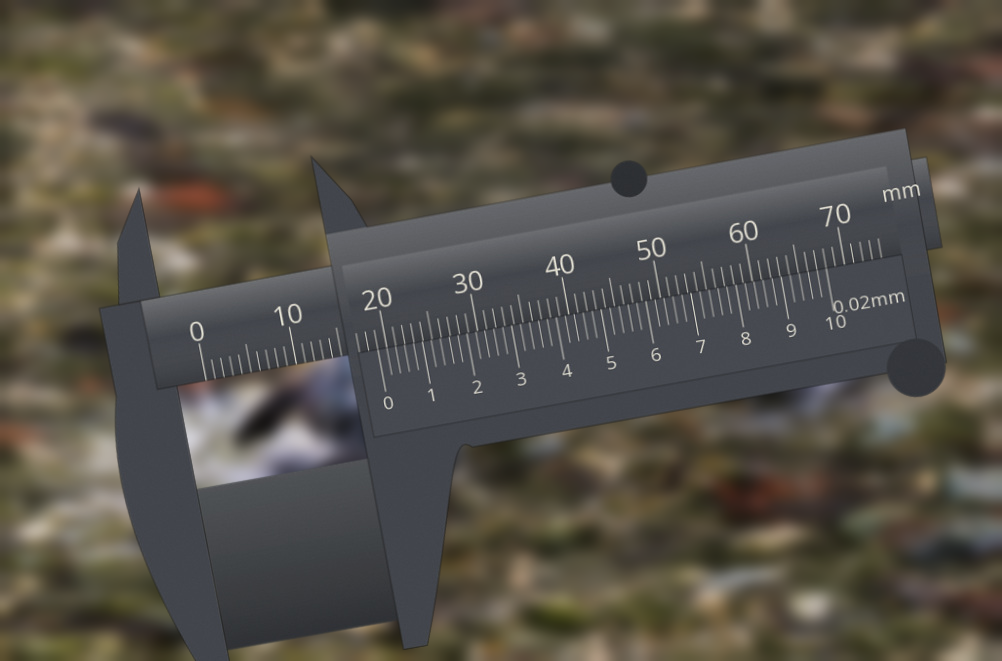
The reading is 19.0 mm
